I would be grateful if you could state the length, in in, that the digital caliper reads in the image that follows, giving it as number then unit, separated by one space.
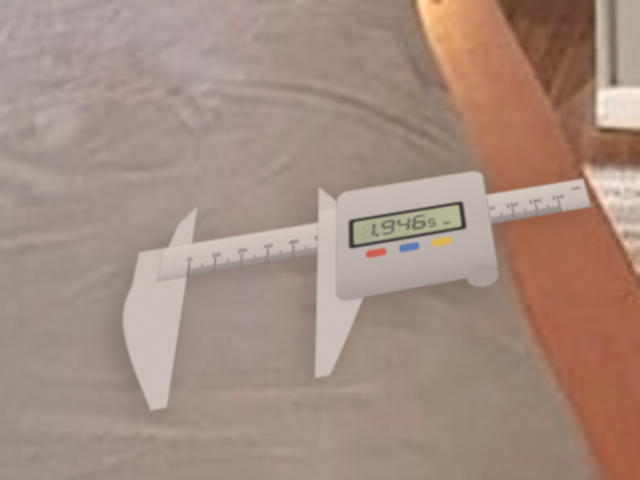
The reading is 1.9465 in
